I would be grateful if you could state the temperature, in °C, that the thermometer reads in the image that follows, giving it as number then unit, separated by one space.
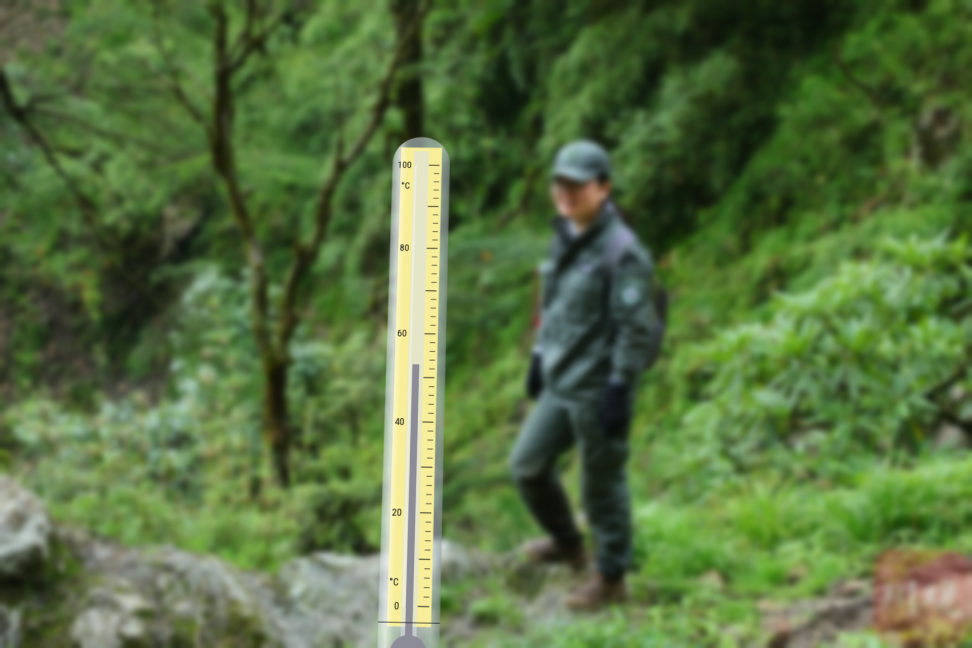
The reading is 53 °C
